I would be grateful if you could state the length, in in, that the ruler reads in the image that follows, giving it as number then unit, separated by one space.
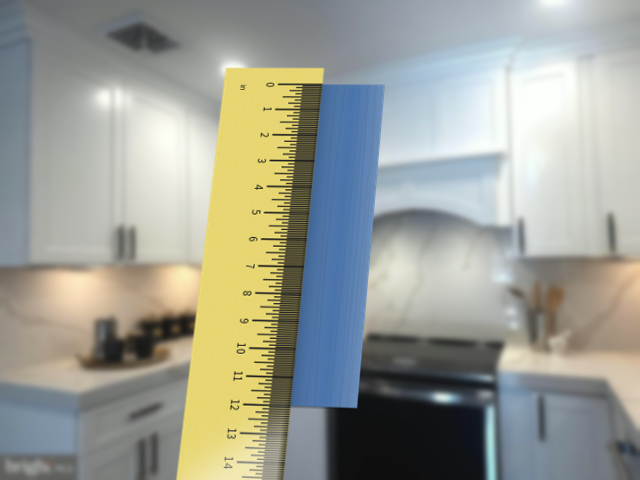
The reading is 12 in
